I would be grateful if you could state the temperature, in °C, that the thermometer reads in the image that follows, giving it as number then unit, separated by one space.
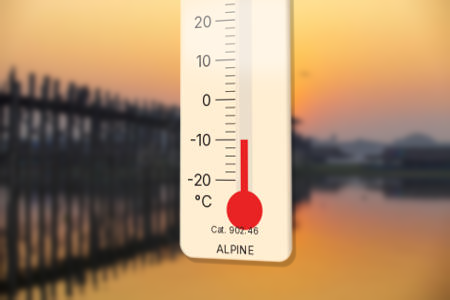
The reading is -10 °C
